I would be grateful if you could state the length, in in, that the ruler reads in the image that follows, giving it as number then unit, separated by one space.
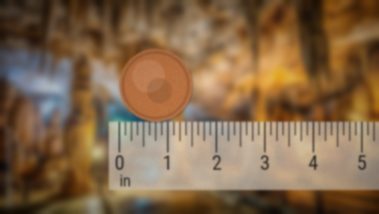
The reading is 1.5 in
